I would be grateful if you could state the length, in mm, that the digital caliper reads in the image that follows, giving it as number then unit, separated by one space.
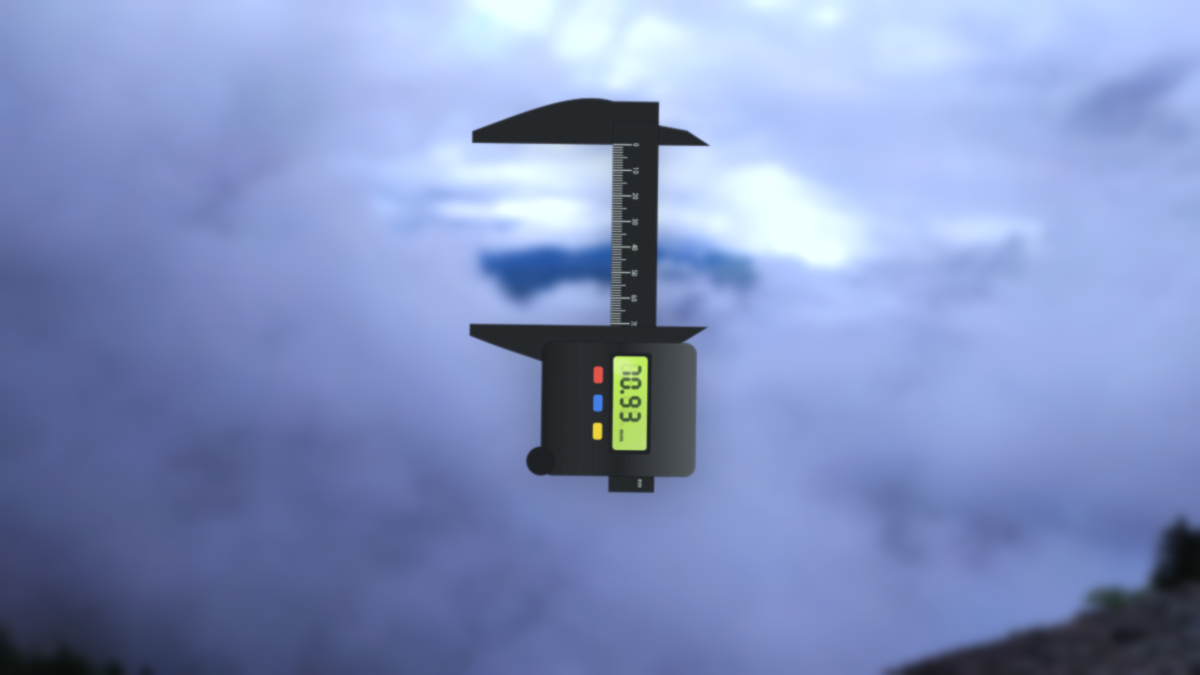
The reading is 70.93 mm
